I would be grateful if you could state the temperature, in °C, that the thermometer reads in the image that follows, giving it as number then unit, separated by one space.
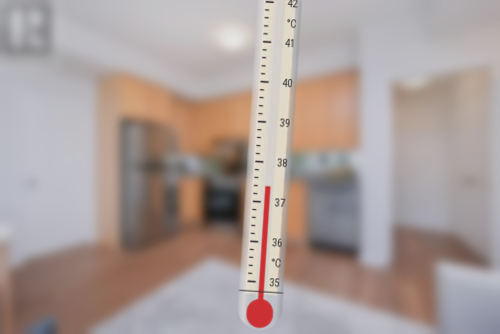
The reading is 37.4 °C
